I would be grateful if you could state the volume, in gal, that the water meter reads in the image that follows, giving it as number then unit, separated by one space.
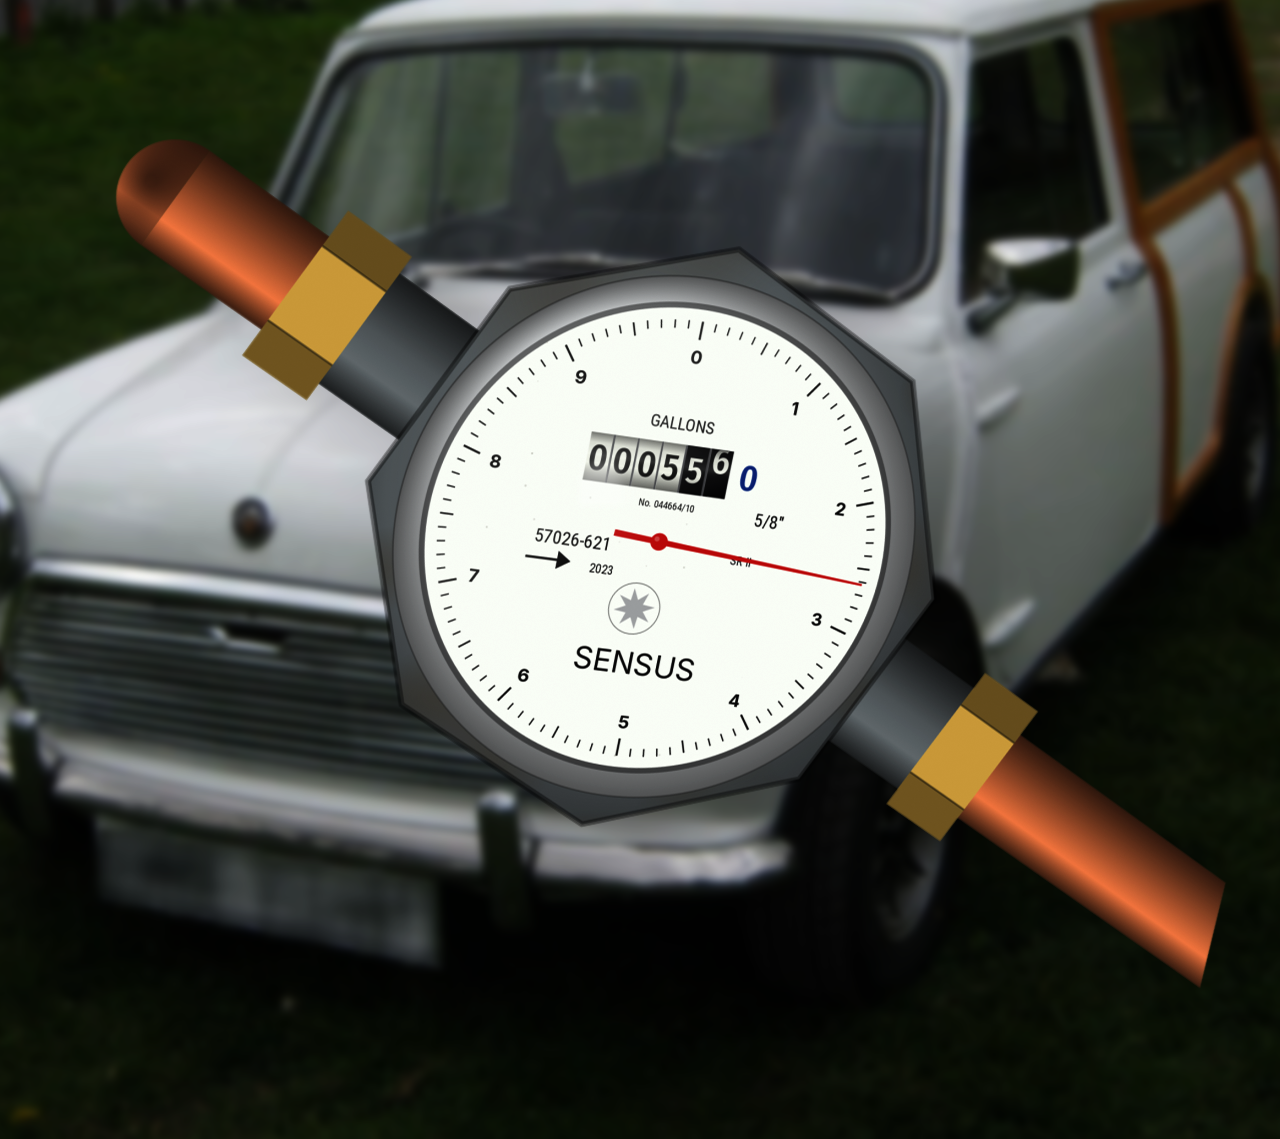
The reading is 5562.6 gal
